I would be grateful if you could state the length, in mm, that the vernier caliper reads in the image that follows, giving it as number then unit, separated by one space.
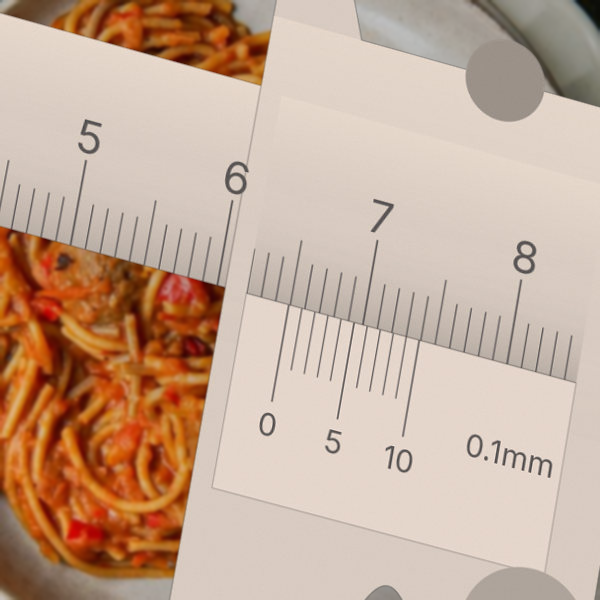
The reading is 64.9 mm
